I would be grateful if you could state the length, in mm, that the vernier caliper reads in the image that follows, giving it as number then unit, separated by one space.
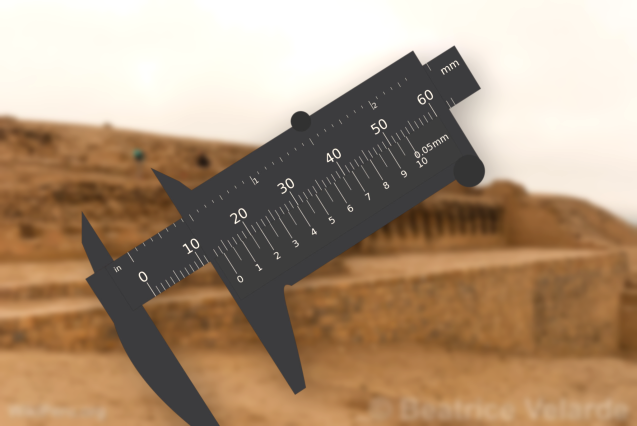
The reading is 14.2 mm
